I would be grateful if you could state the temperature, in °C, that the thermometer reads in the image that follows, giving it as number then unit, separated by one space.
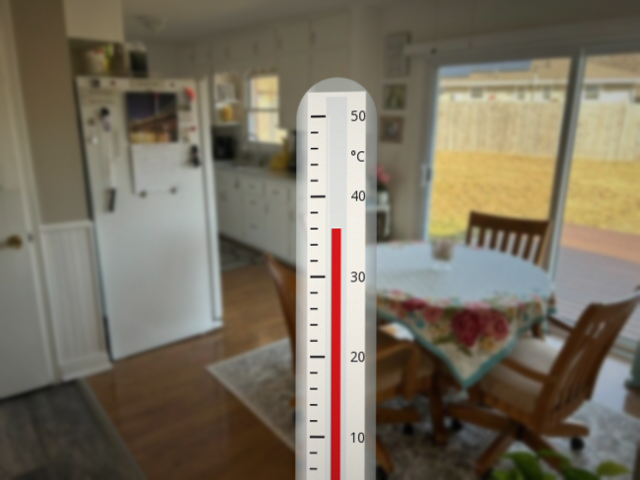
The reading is 36 °C
